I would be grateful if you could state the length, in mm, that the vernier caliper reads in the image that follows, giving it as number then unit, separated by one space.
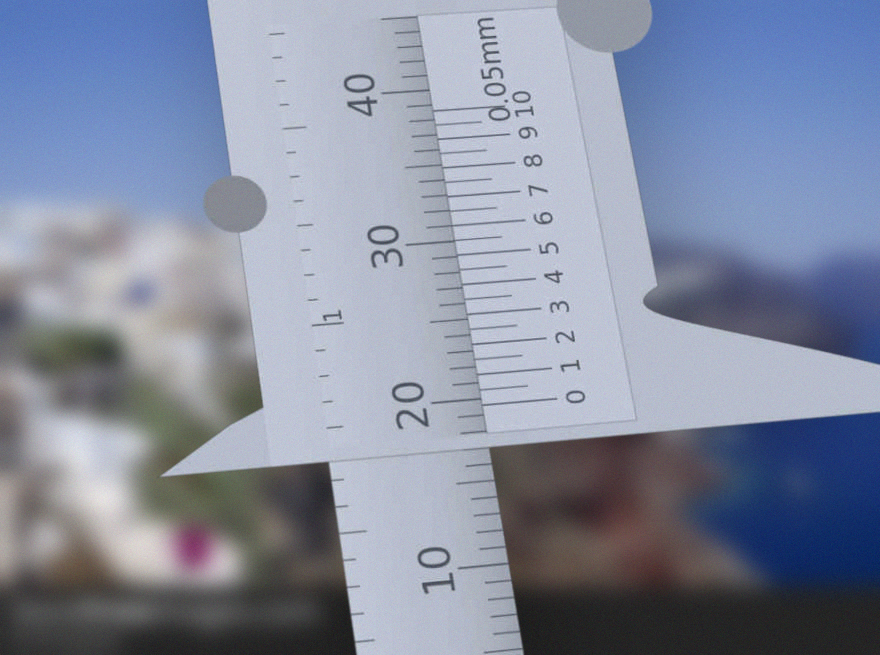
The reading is 19.6 mm
